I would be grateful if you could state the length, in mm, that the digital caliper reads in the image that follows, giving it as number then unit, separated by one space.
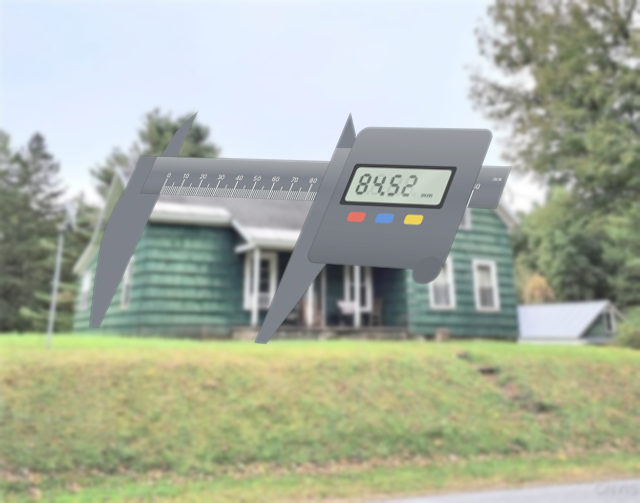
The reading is 84.52 mm
